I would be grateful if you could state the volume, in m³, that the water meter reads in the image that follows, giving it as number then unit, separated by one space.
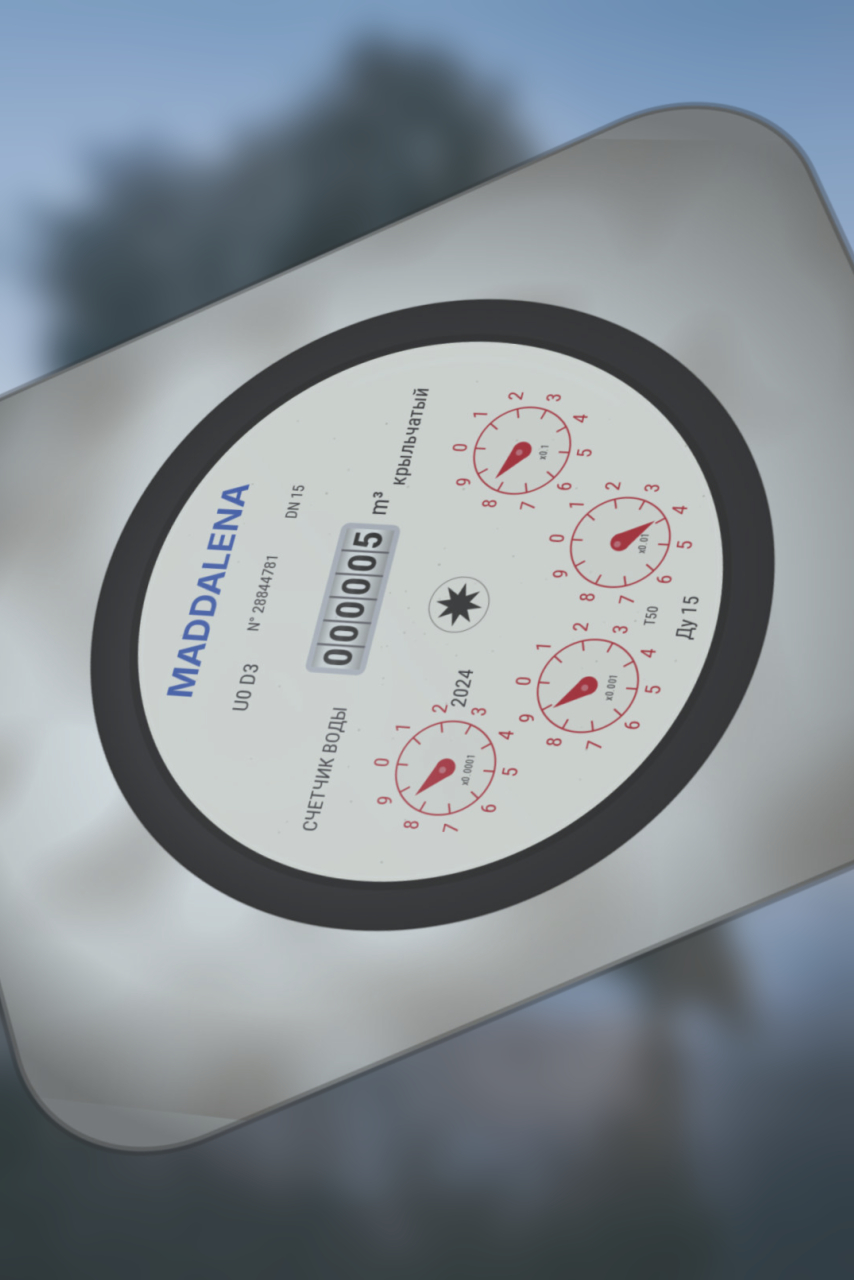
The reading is 5.8388 m³
